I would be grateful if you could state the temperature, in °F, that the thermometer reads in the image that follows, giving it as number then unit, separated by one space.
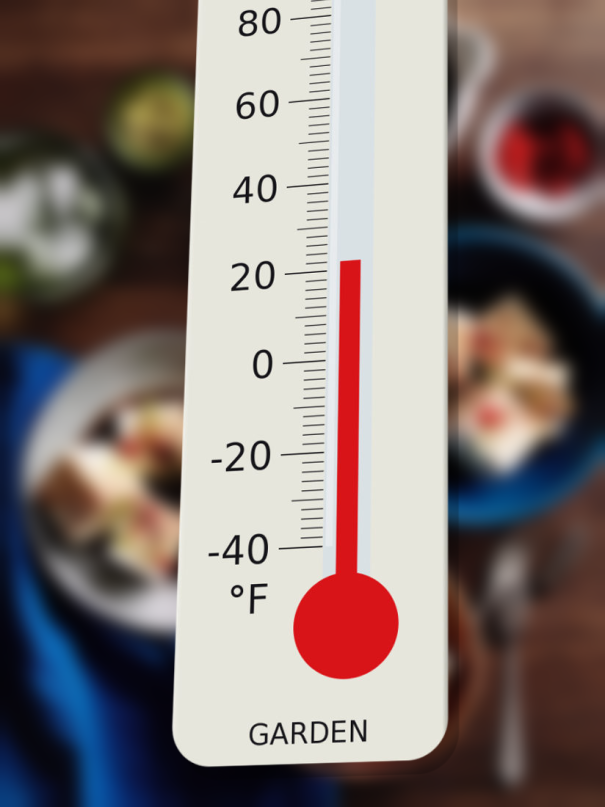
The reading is 22 °F
